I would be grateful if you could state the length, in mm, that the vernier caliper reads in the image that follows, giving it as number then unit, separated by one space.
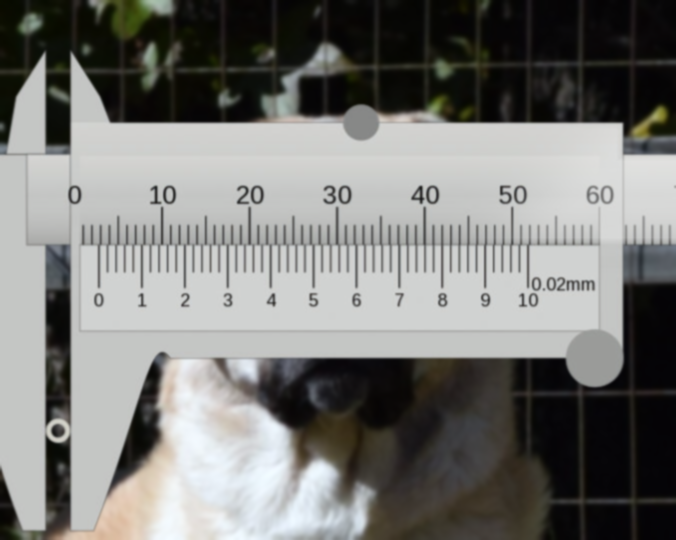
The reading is 2.8 mm
